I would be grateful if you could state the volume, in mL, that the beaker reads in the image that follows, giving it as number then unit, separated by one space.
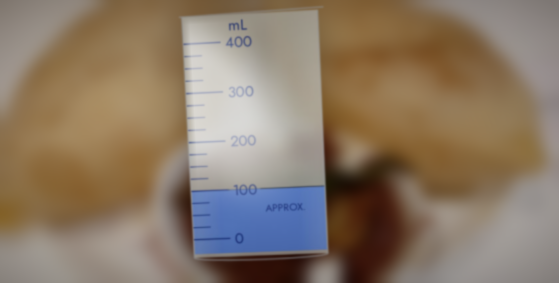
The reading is 100 mL
